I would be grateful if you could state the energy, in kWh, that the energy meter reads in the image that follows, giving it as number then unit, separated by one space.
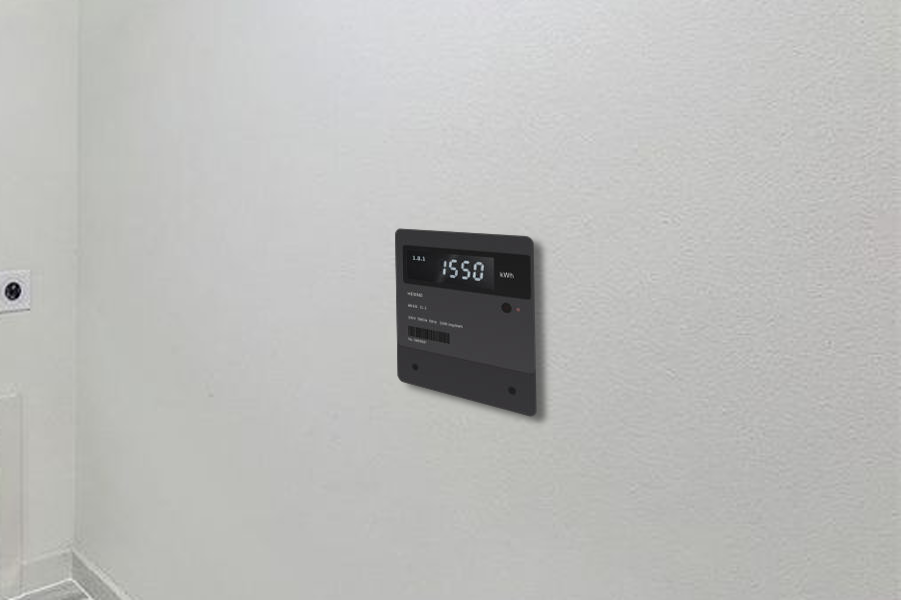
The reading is 1550 kWh
